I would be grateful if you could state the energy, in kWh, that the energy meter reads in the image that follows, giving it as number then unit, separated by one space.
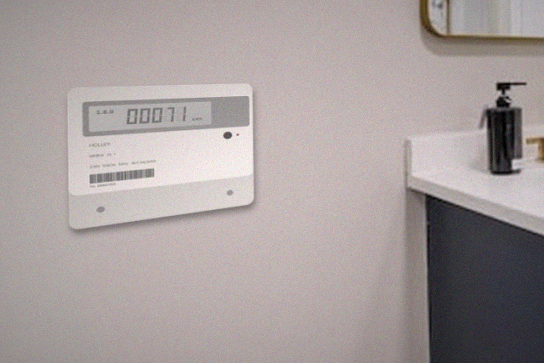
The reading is 71 kWh
